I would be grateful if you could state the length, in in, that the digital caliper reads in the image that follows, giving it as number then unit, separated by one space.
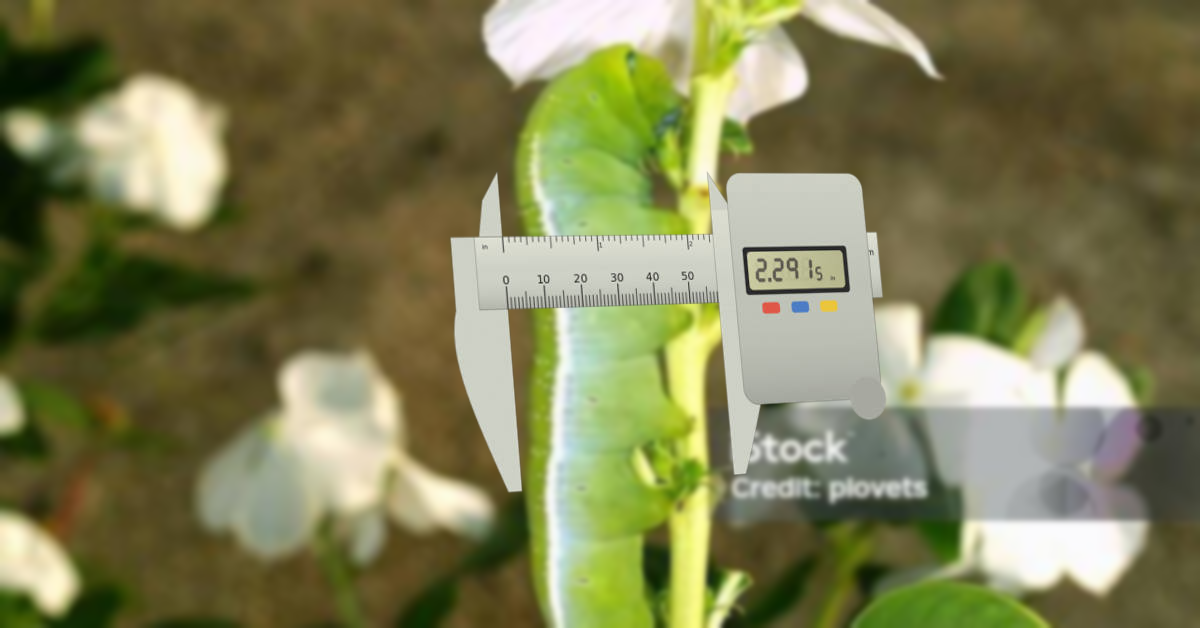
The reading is 2.2915 in
